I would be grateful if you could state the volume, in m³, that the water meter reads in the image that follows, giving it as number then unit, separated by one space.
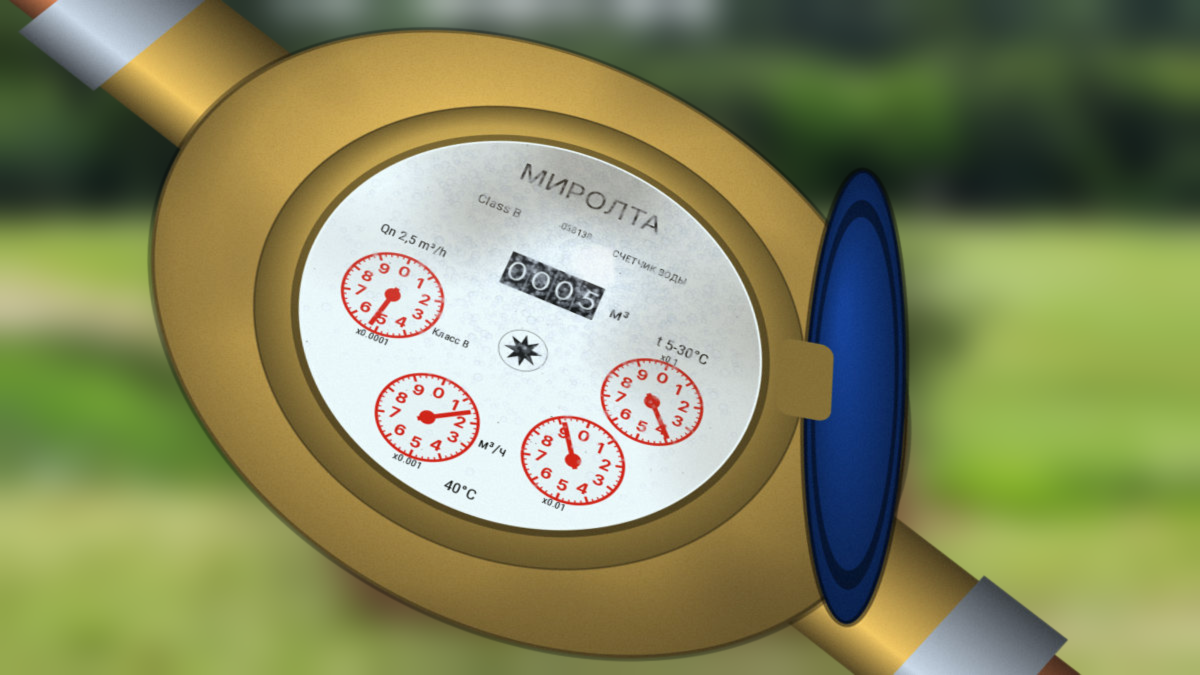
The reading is 5.3915 m³
